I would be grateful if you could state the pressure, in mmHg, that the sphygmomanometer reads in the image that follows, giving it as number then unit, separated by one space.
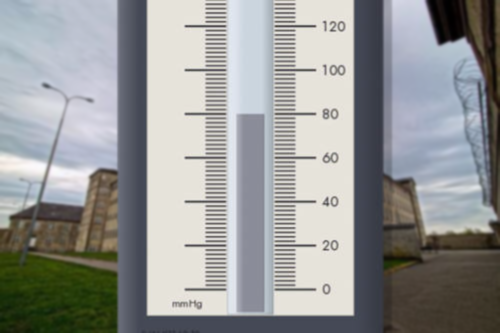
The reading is 80 mmHg
